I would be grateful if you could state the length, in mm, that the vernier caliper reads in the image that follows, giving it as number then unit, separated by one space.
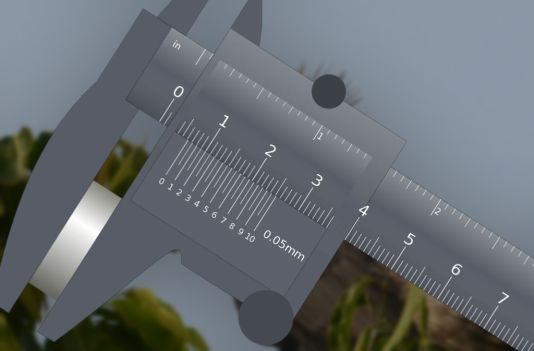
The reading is 6.2 mm
